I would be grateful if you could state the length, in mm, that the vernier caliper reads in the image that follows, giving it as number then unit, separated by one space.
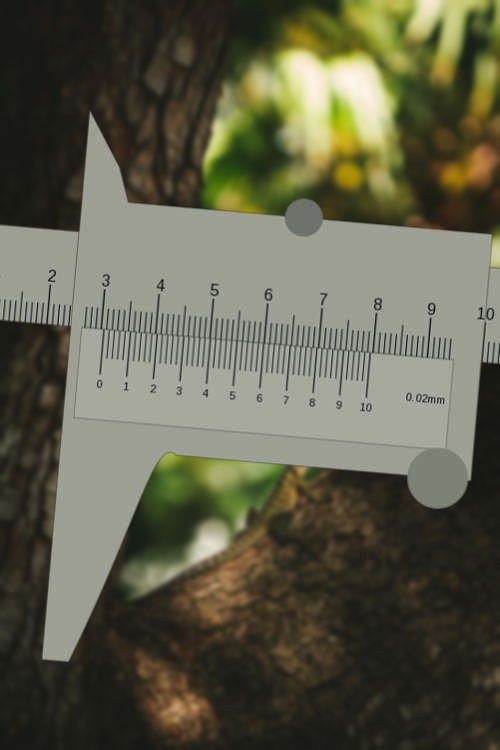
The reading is 30.5 mm
